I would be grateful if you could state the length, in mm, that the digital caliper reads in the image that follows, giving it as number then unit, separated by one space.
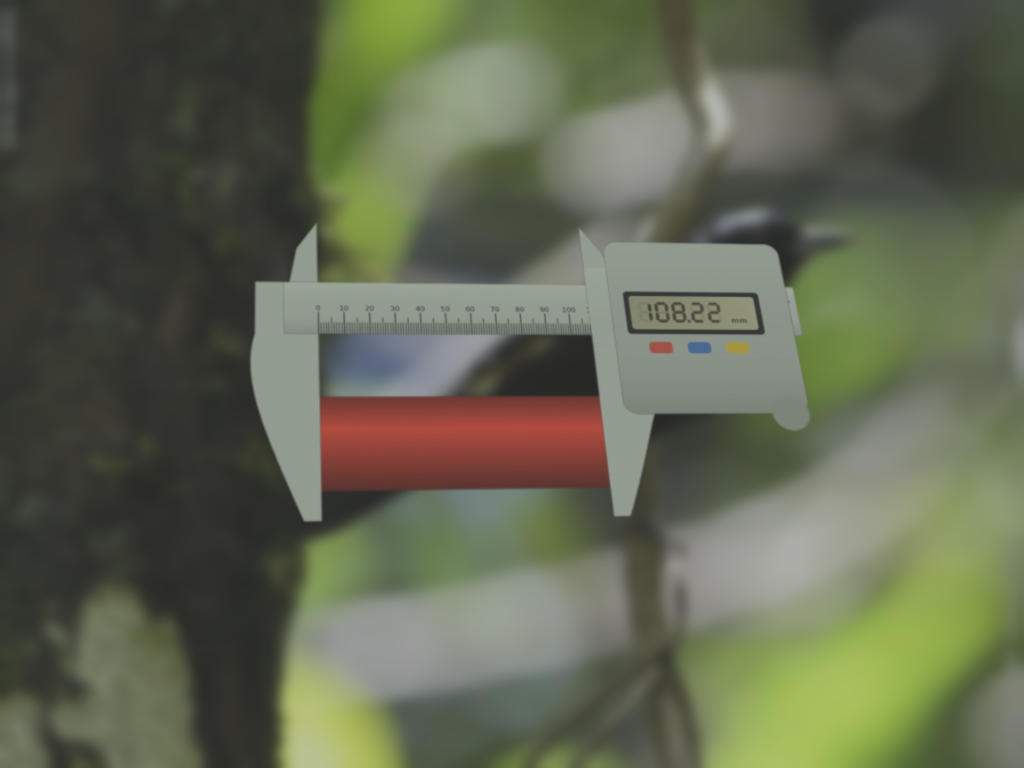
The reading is 108.22 mm
